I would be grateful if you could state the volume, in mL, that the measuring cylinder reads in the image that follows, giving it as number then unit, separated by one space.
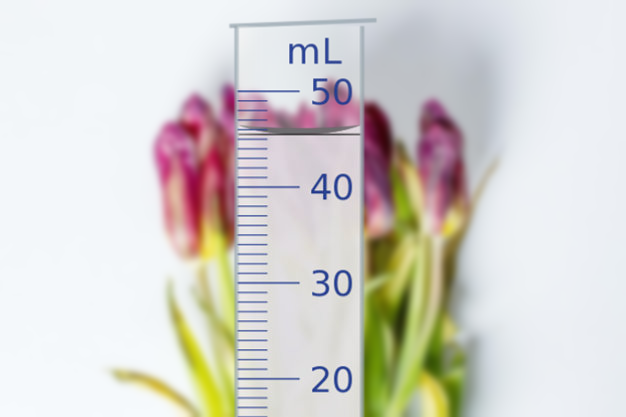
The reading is 45.5 mL
